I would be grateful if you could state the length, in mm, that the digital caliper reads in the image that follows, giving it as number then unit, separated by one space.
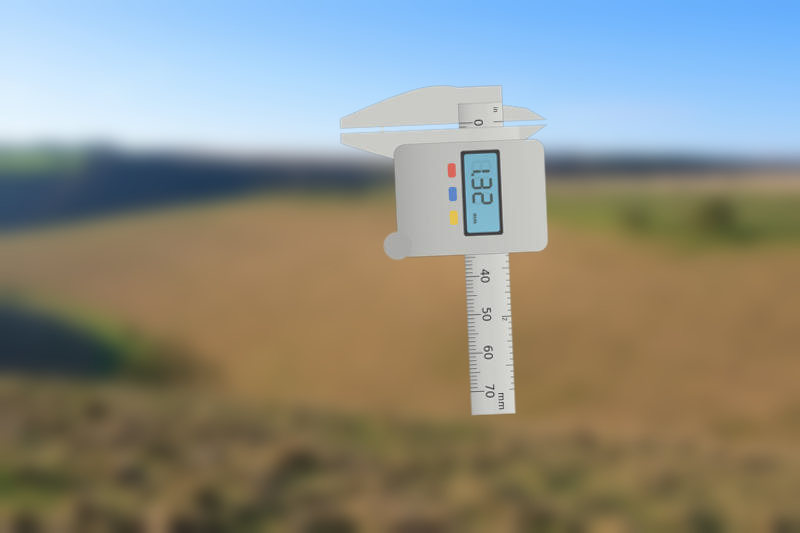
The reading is 1.32 mm
